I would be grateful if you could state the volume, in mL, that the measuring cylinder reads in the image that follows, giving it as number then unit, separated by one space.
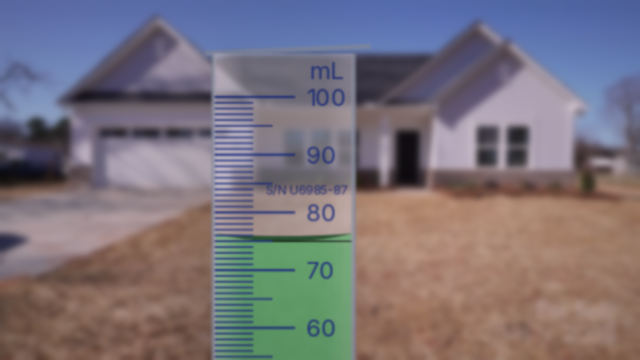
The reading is 75 mL
